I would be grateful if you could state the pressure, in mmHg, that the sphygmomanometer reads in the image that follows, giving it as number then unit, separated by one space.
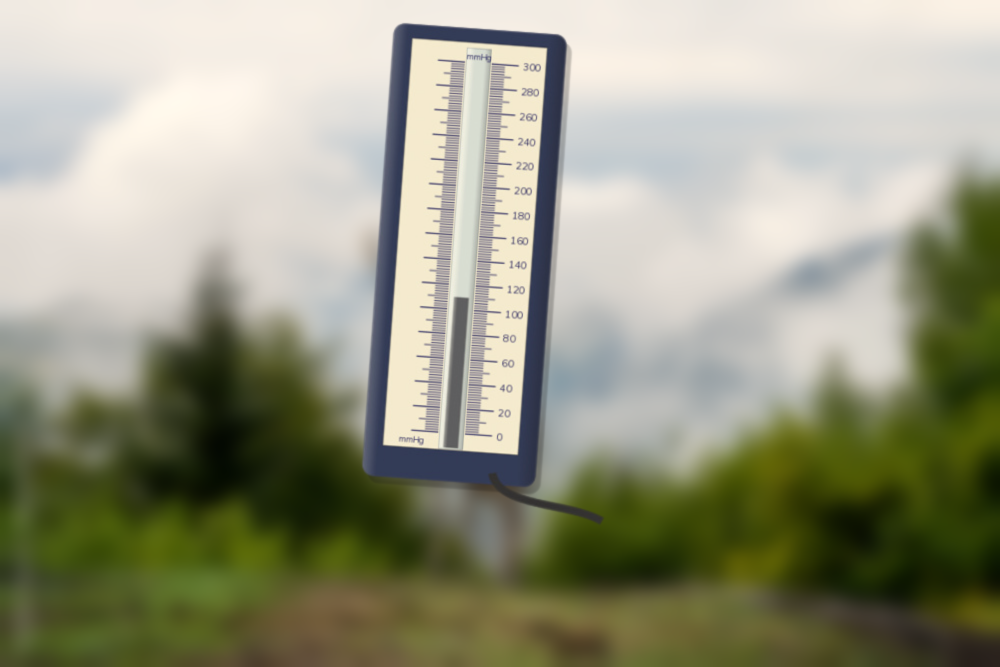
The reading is 110 mmHg
